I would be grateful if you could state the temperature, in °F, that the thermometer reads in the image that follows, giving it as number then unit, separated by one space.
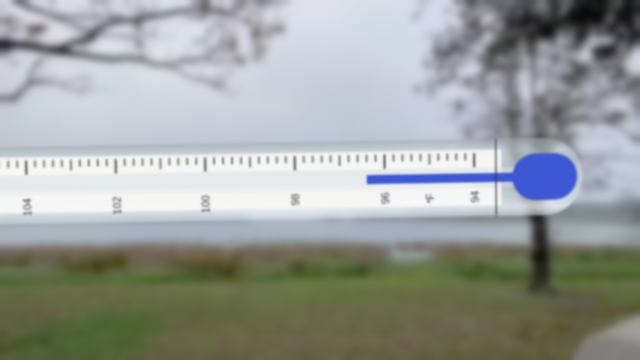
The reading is 96.4 °F
